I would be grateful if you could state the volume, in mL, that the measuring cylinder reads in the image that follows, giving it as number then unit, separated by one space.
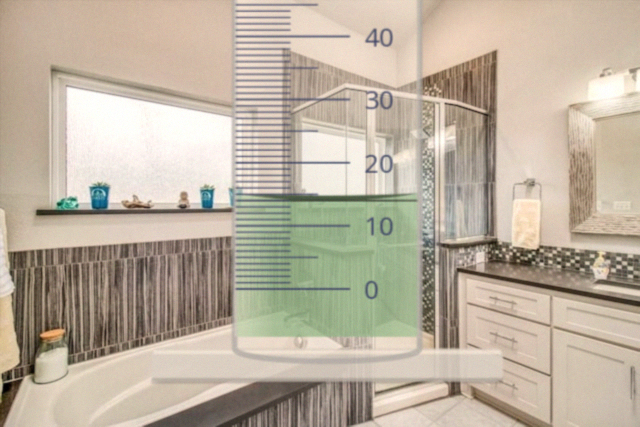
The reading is 14 mL
